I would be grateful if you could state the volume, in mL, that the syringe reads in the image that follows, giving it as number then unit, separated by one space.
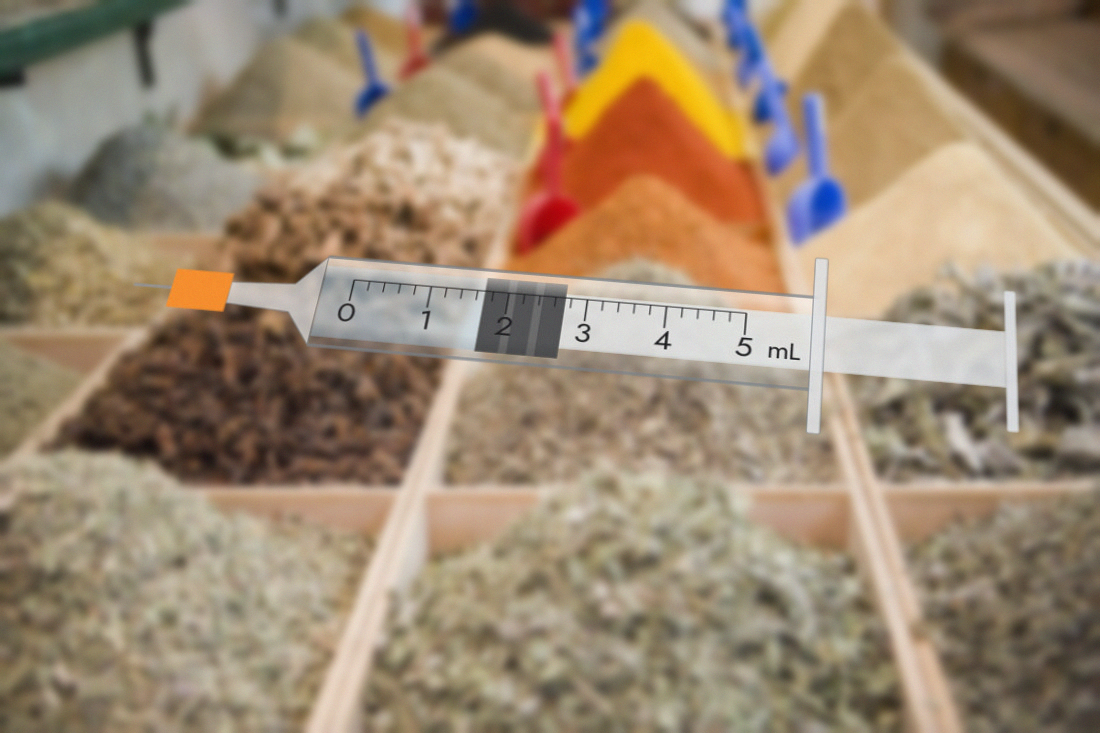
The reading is 1.7 mL
